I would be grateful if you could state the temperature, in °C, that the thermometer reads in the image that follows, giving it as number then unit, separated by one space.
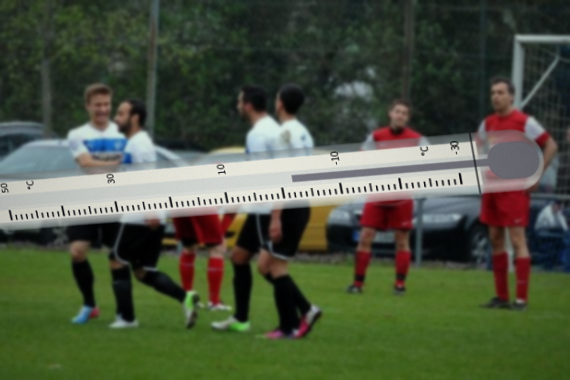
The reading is -2 °C
